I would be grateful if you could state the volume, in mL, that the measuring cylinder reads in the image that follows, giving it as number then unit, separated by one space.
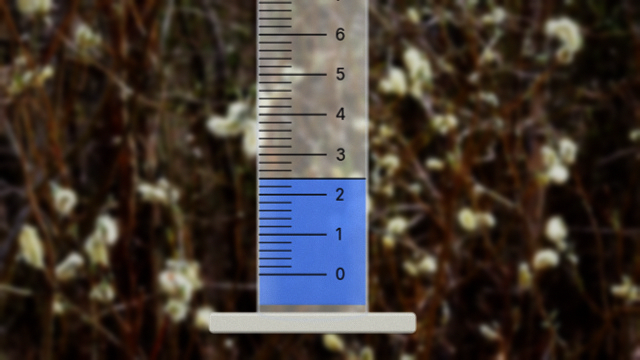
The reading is 2.4 mL
